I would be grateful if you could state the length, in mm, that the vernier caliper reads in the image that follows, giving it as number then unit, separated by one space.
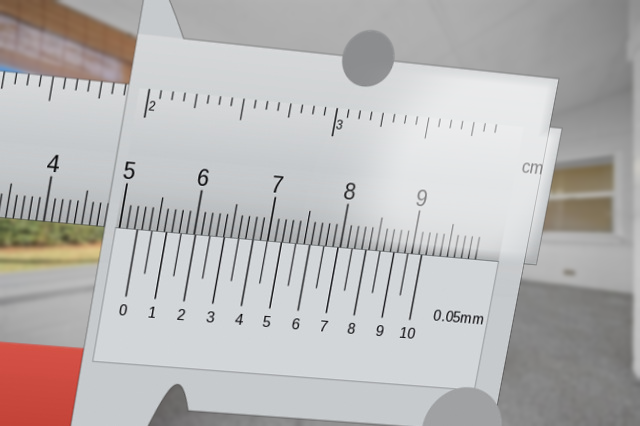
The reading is 52.4 mm
